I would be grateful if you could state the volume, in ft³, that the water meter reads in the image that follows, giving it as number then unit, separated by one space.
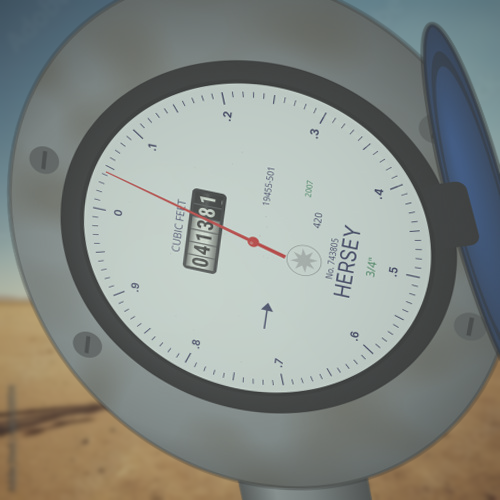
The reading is 41381.04 ft³
